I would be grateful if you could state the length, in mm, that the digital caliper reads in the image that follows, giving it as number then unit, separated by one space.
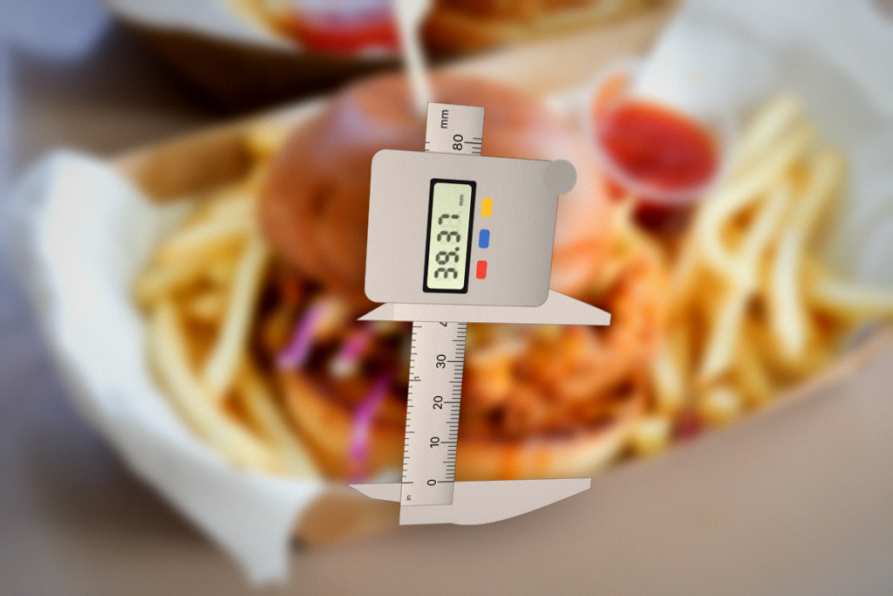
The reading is 39.37 mm
